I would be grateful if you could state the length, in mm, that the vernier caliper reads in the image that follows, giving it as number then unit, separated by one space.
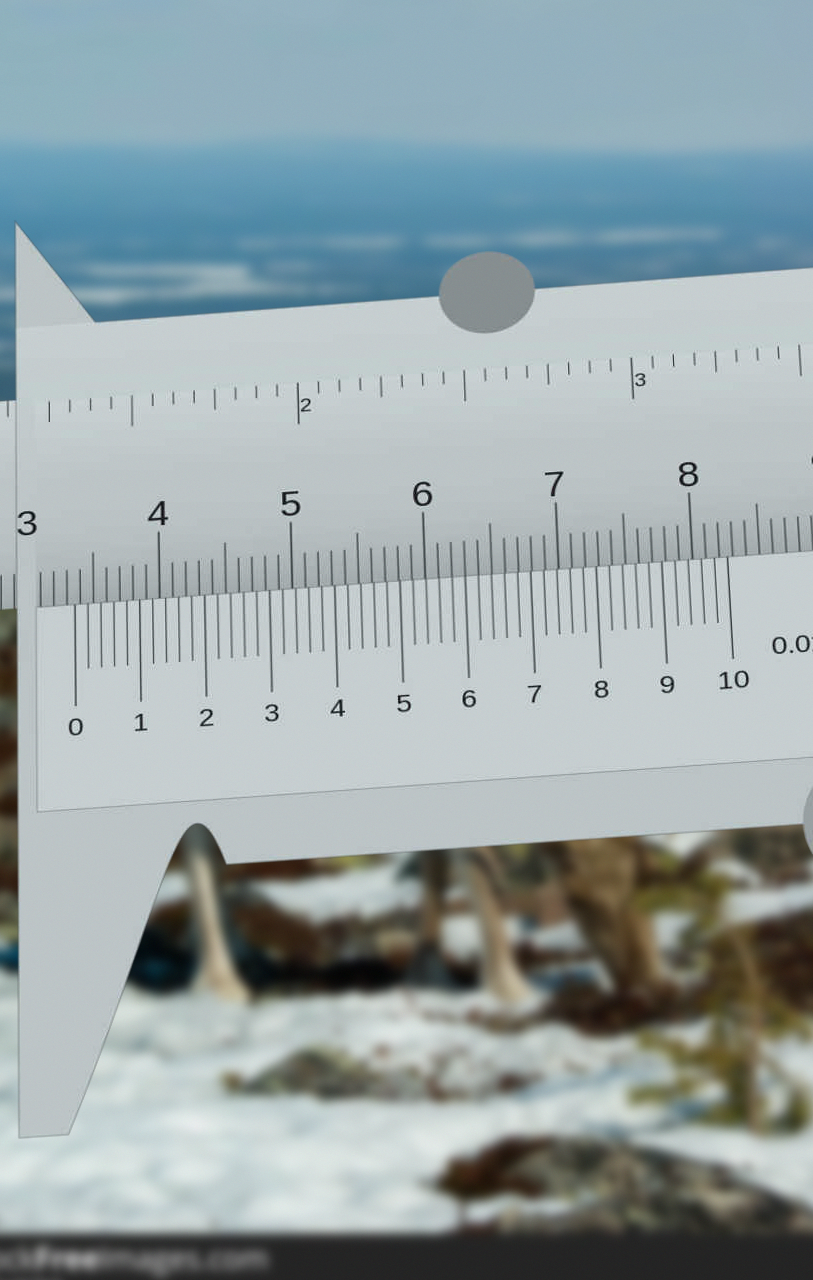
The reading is 33.6 mm
